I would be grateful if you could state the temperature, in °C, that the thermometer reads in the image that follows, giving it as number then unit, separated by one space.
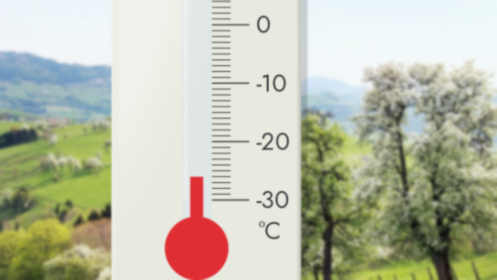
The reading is -26 °C
